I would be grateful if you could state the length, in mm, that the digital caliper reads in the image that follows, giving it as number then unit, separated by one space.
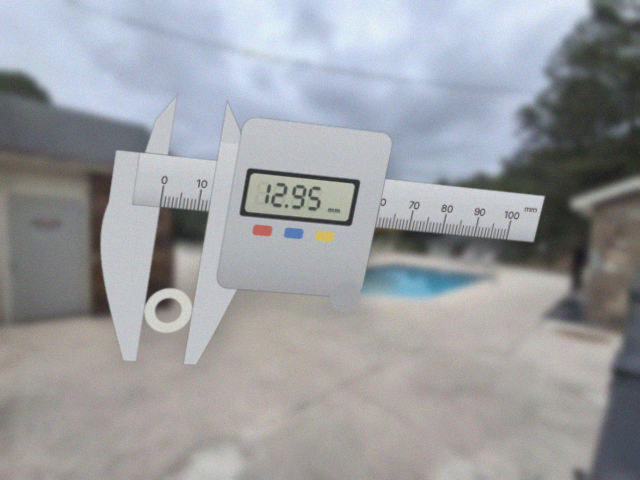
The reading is 12.95 mm
